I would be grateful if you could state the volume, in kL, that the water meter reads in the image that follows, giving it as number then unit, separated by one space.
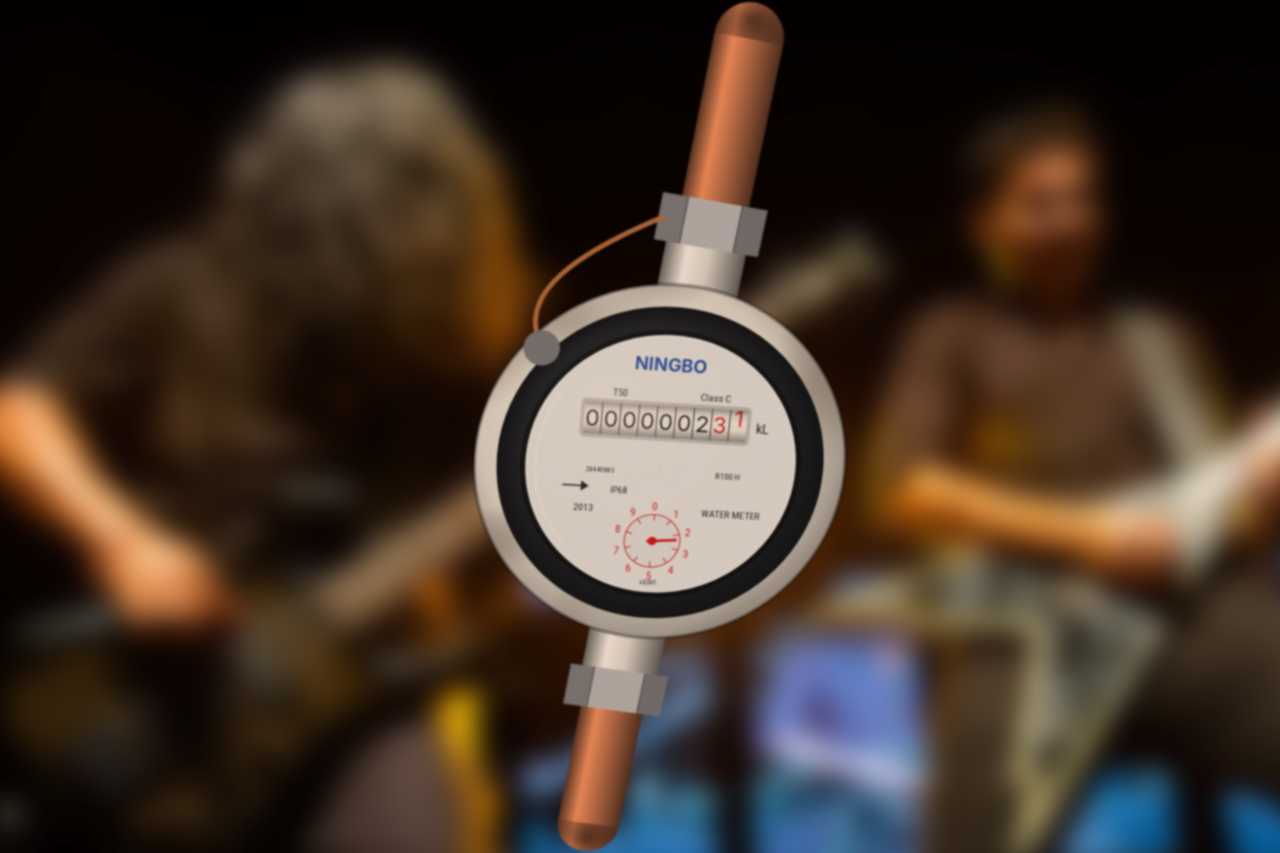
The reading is 2.312 kL
